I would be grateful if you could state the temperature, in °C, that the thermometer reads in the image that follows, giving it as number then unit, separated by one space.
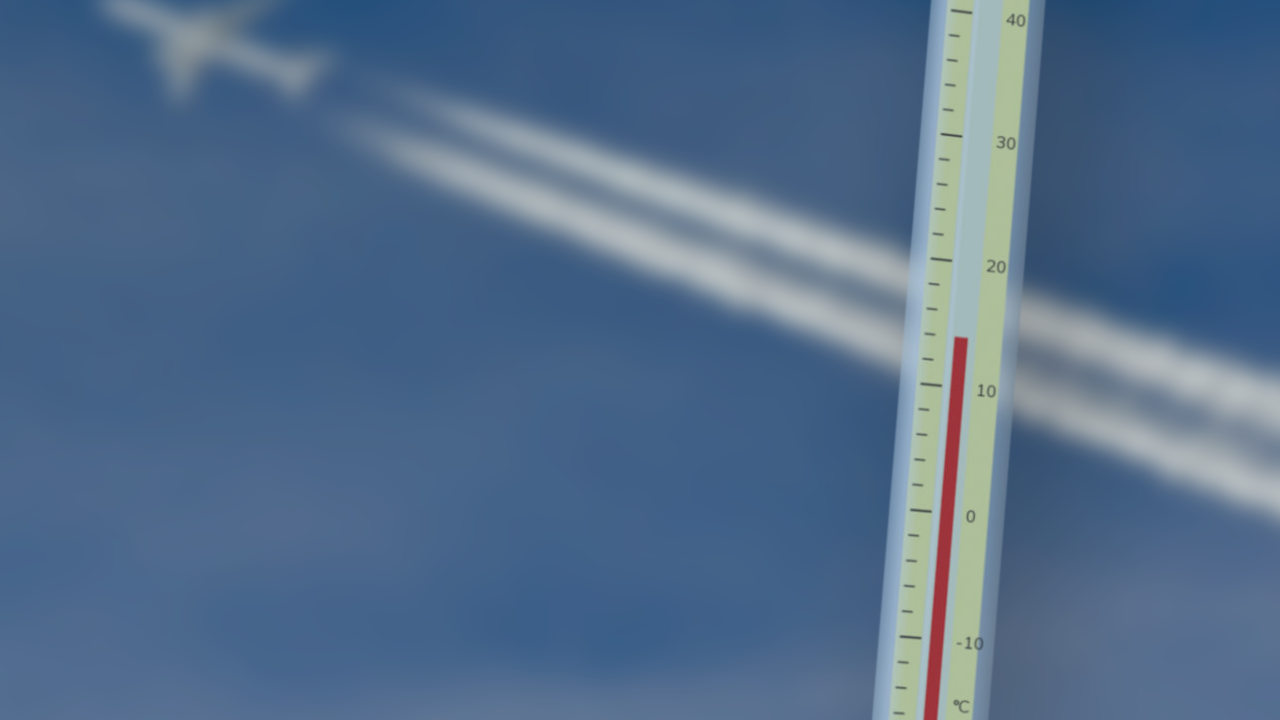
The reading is 14 °C
